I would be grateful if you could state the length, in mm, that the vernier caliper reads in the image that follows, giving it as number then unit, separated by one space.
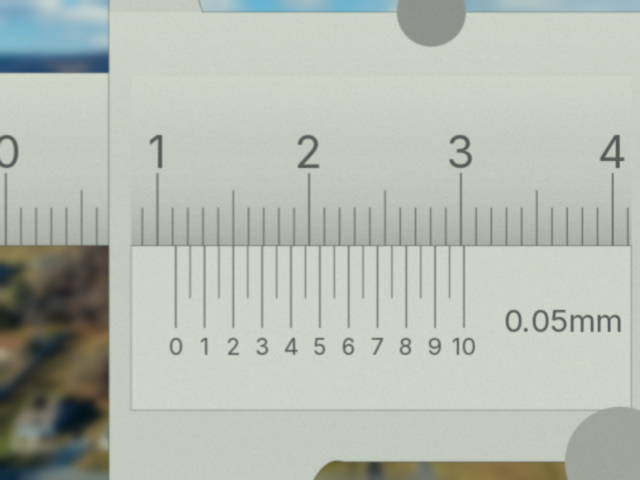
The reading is 11.2 mm
